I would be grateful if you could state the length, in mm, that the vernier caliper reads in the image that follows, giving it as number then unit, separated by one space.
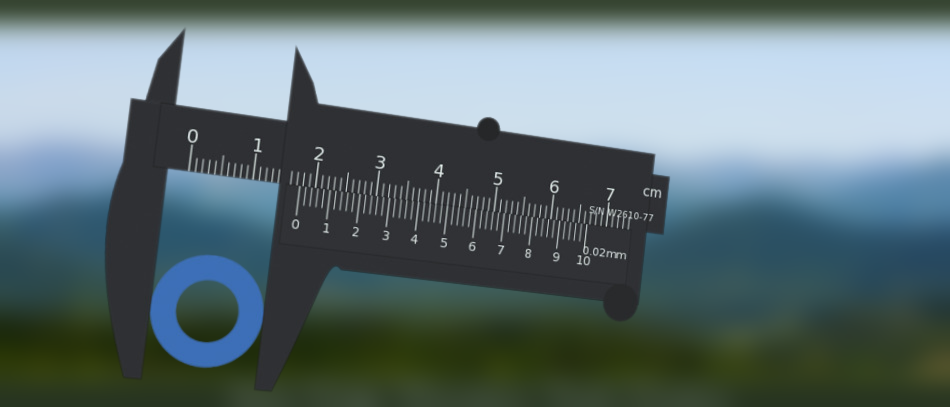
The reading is 17.5 mm
